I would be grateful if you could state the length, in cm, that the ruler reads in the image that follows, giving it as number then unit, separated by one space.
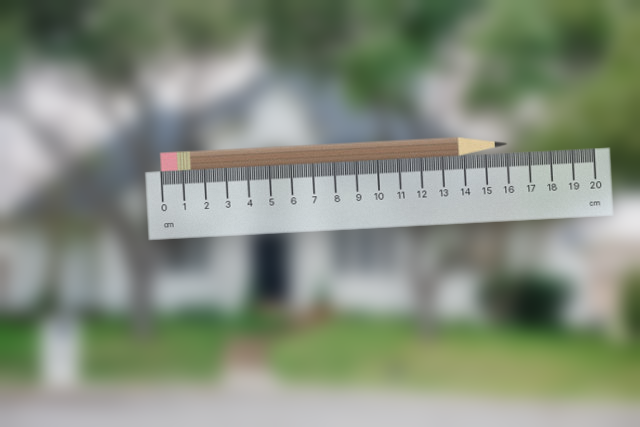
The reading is 16 cm
